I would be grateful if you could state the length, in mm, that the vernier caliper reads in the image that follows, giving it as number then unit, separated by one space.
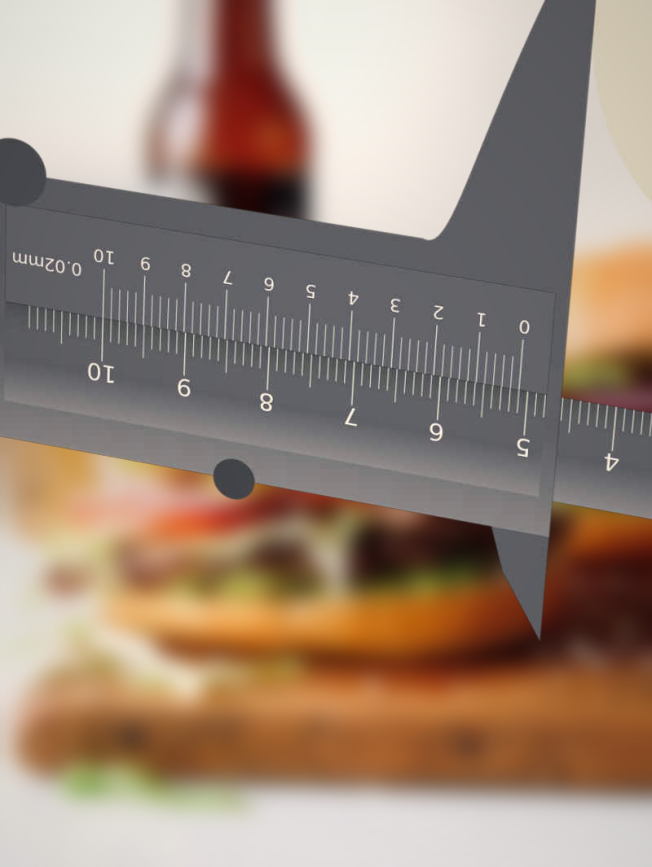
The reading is 51.0 mm
